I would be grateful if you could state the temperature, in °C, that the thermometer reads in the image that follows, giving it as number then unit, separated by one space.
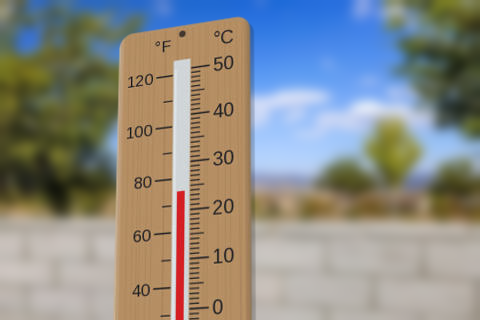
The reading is 24 °C
